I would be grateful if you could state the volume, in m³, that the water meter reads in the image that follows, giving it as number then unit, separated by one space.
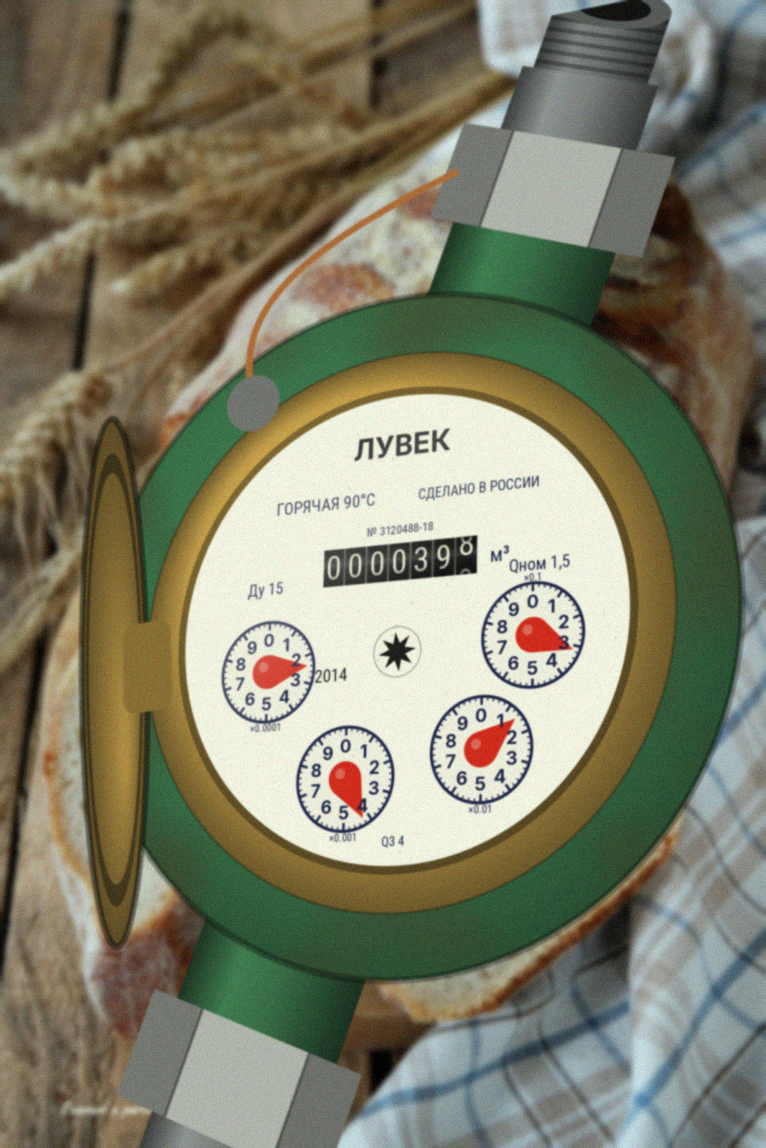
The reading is 398.3142 m³
